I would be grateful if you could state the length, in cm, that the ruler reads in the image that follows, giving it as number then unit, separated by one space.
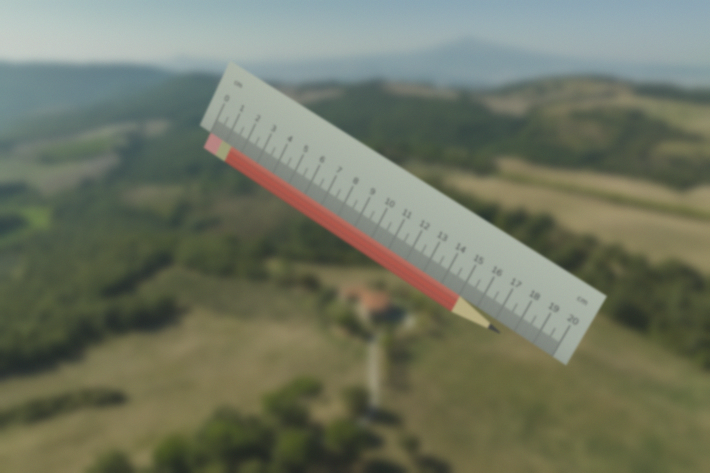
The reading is 17.5 cm
